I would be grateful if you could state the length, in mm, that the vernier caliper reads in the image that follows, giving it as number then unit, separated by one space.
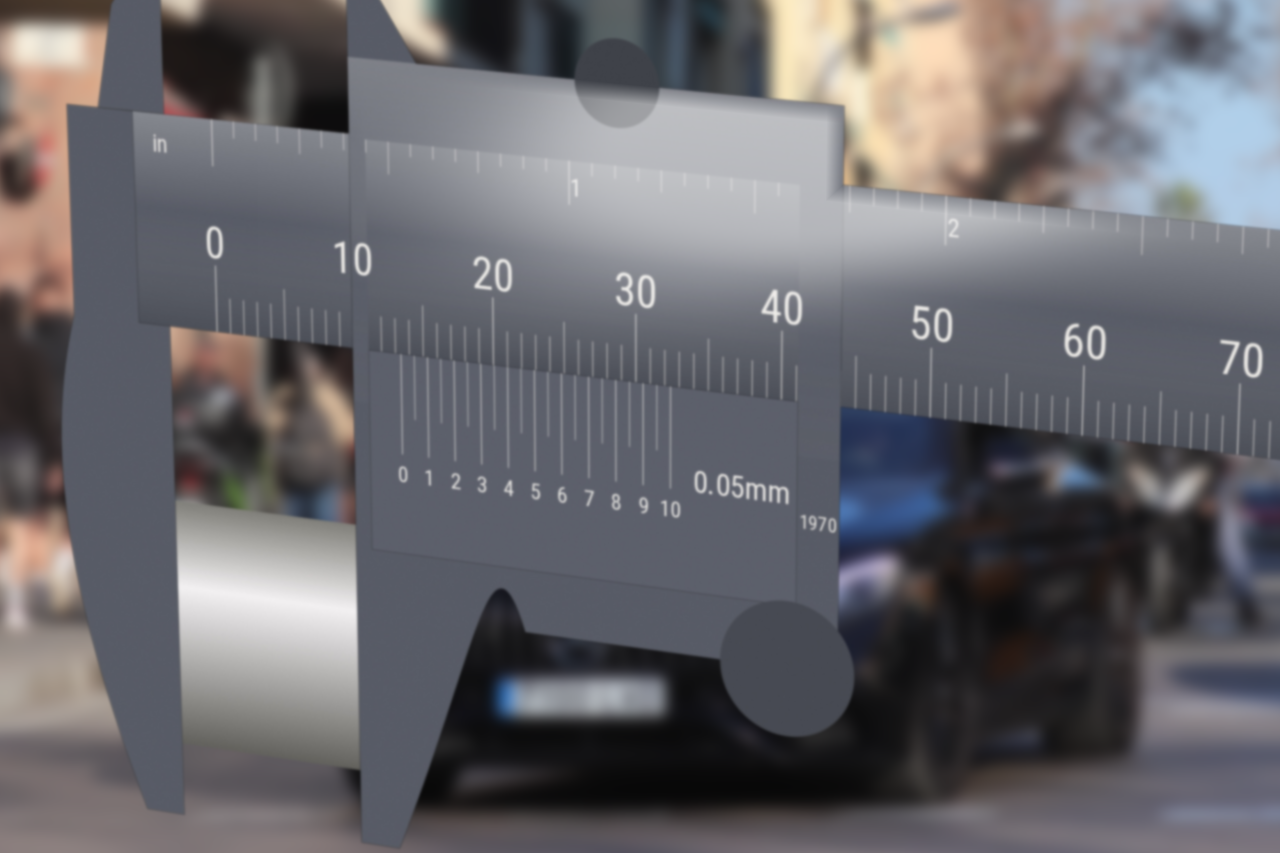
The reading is 13.4 mm
